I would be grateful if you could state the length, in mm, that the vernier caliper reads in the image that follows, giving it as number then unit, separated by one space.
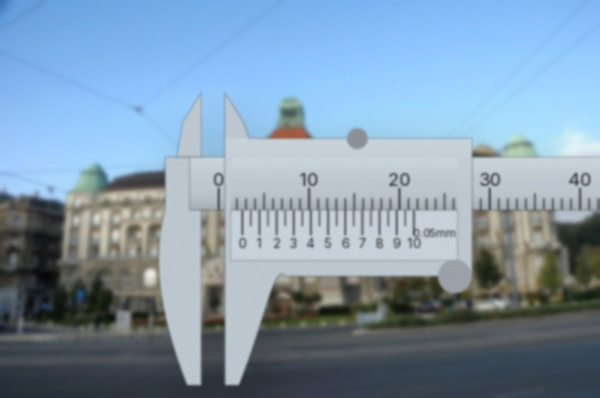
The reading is 2.6 mm
